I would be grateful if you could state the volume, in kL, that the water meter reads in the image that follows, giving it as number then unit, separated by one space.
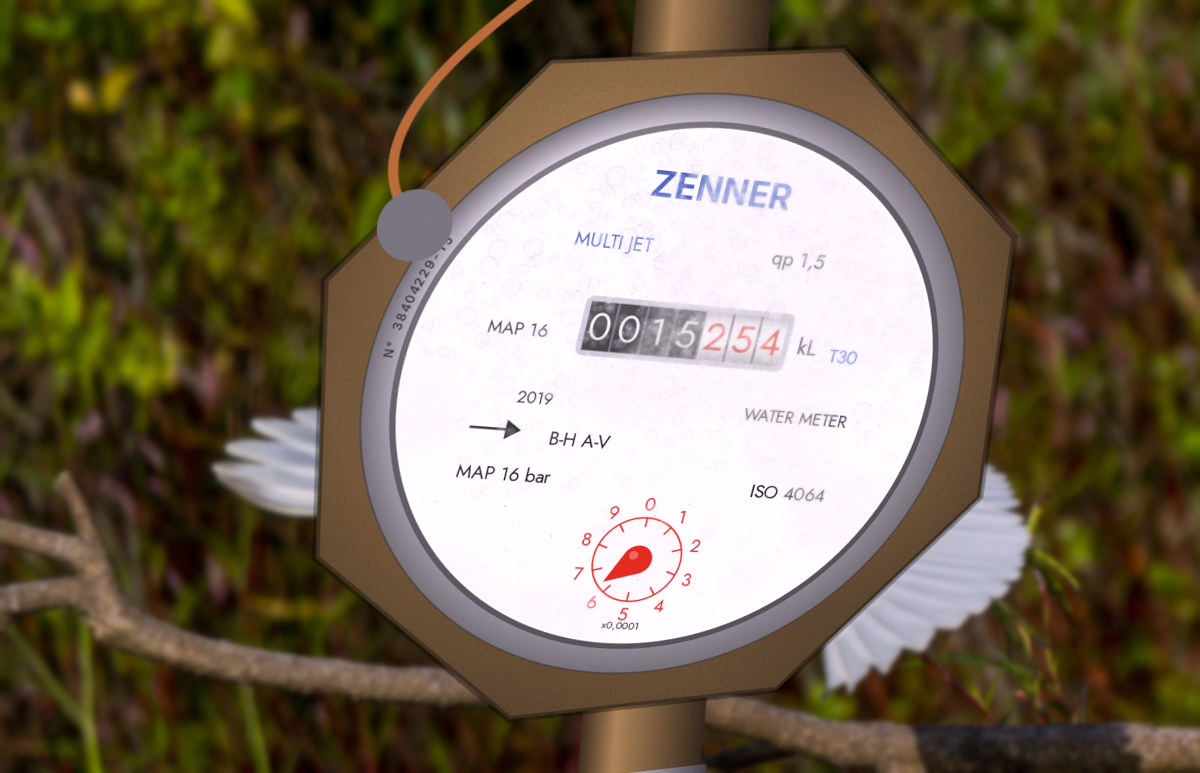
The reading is 15.2546 kL
